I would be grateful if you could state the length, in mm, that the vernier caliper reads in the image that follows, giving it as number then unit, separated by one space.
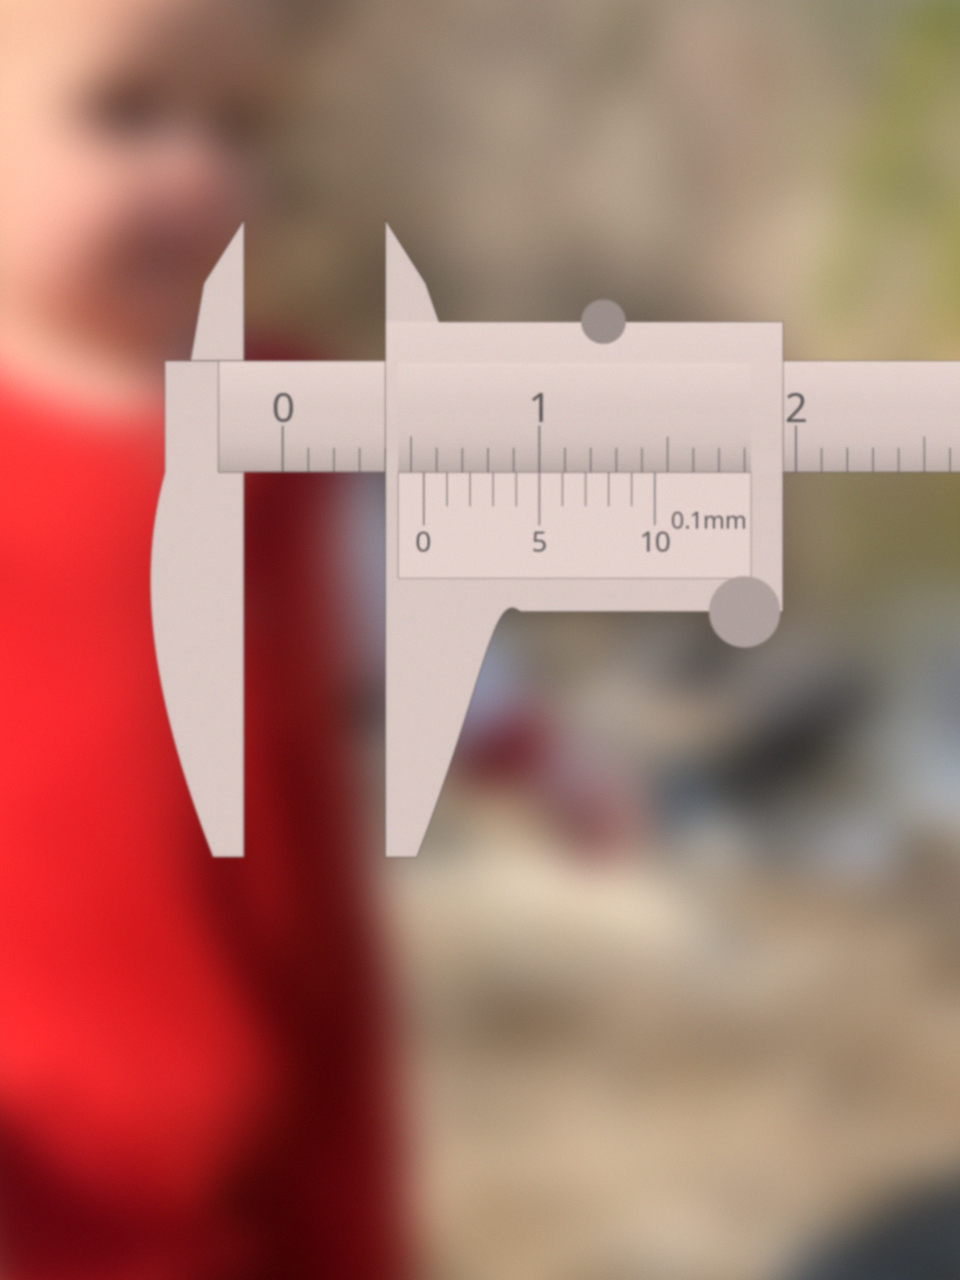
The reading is 5.5 mm
